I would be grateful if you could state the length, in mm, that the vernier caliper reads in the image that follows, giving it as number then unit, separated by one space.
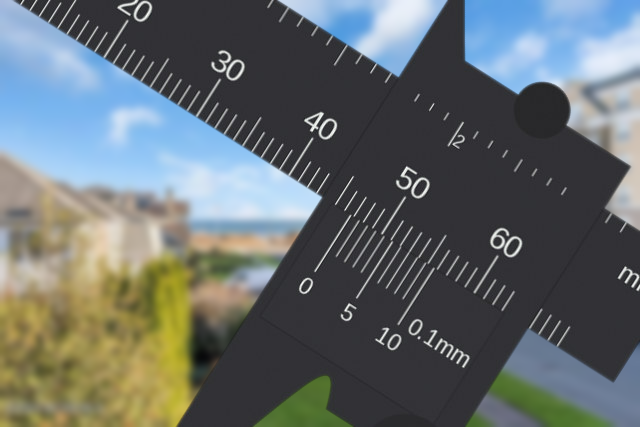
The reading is 46.7 mm
